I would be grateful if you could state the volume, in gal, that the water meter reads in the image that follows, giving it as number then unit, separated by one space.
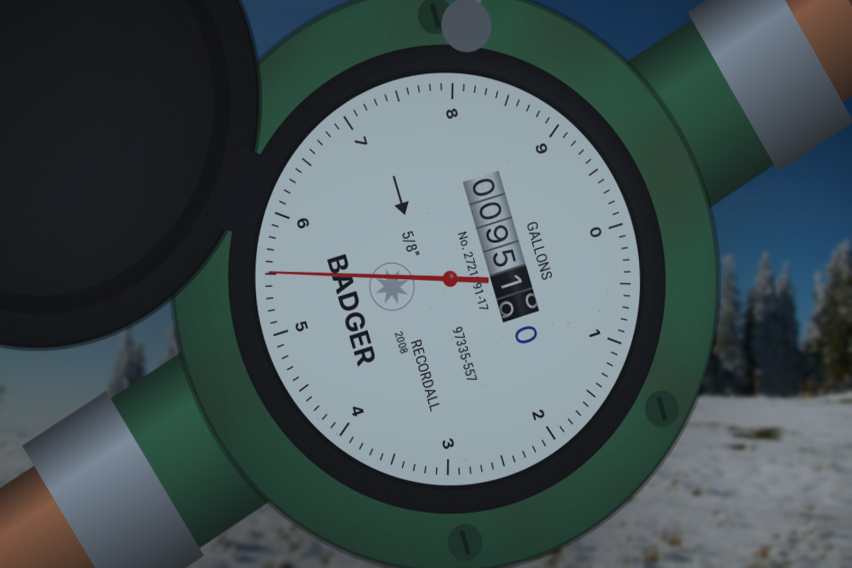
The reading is 95185.5 gal
